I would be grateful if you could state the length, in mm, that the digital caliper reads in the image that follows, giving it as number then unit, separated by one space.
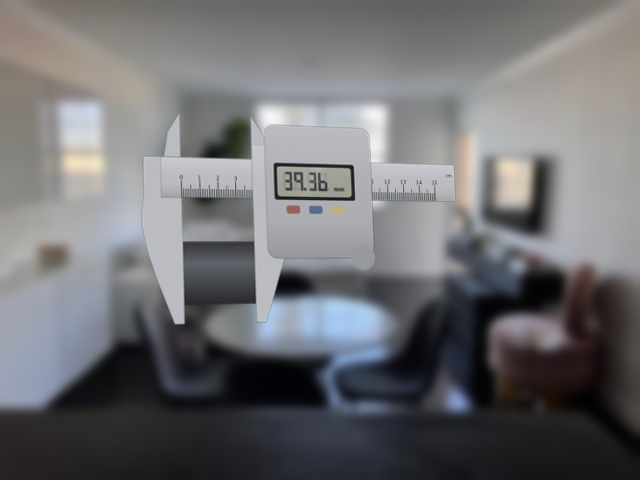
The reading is 39.36 mm
